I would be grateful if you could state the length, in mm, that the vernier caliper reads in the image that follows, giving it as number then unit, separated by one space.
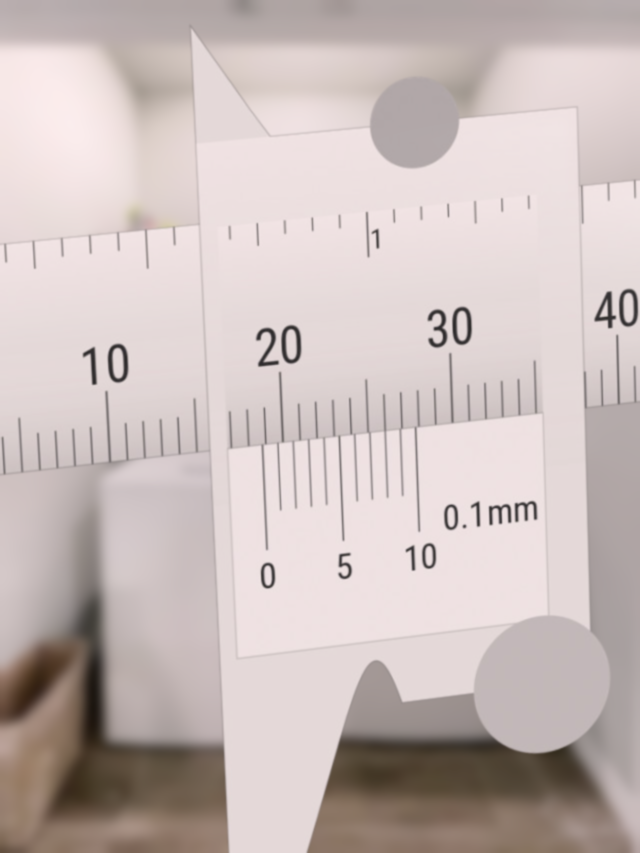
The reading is 18.8 mm
